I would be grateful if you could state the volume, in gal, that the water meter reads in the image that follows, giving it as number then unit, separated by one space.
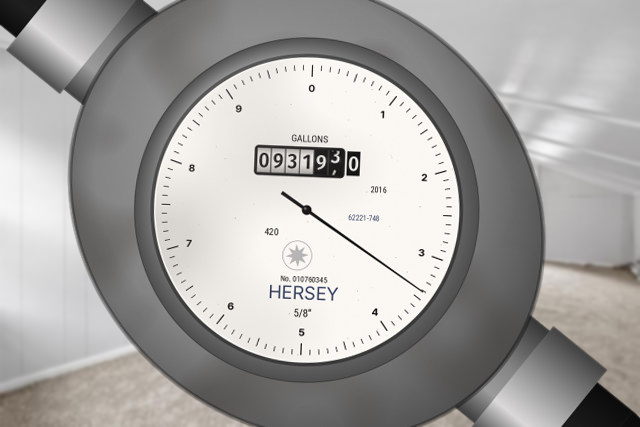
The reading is 931933.4 gal
